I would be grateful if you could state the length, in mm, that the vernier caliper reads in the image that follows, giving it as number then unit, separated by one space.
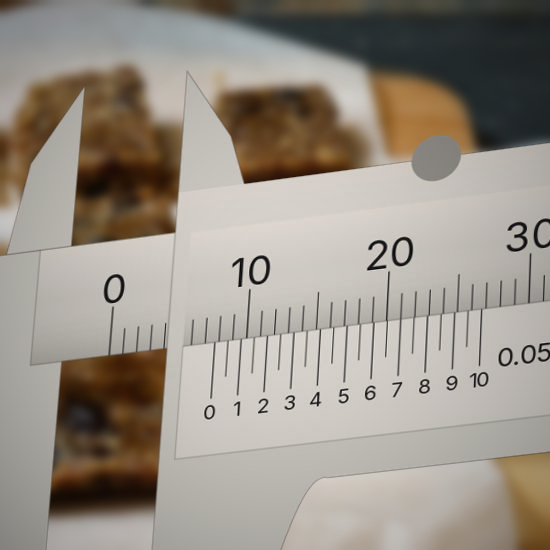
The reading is 7.7 mm
